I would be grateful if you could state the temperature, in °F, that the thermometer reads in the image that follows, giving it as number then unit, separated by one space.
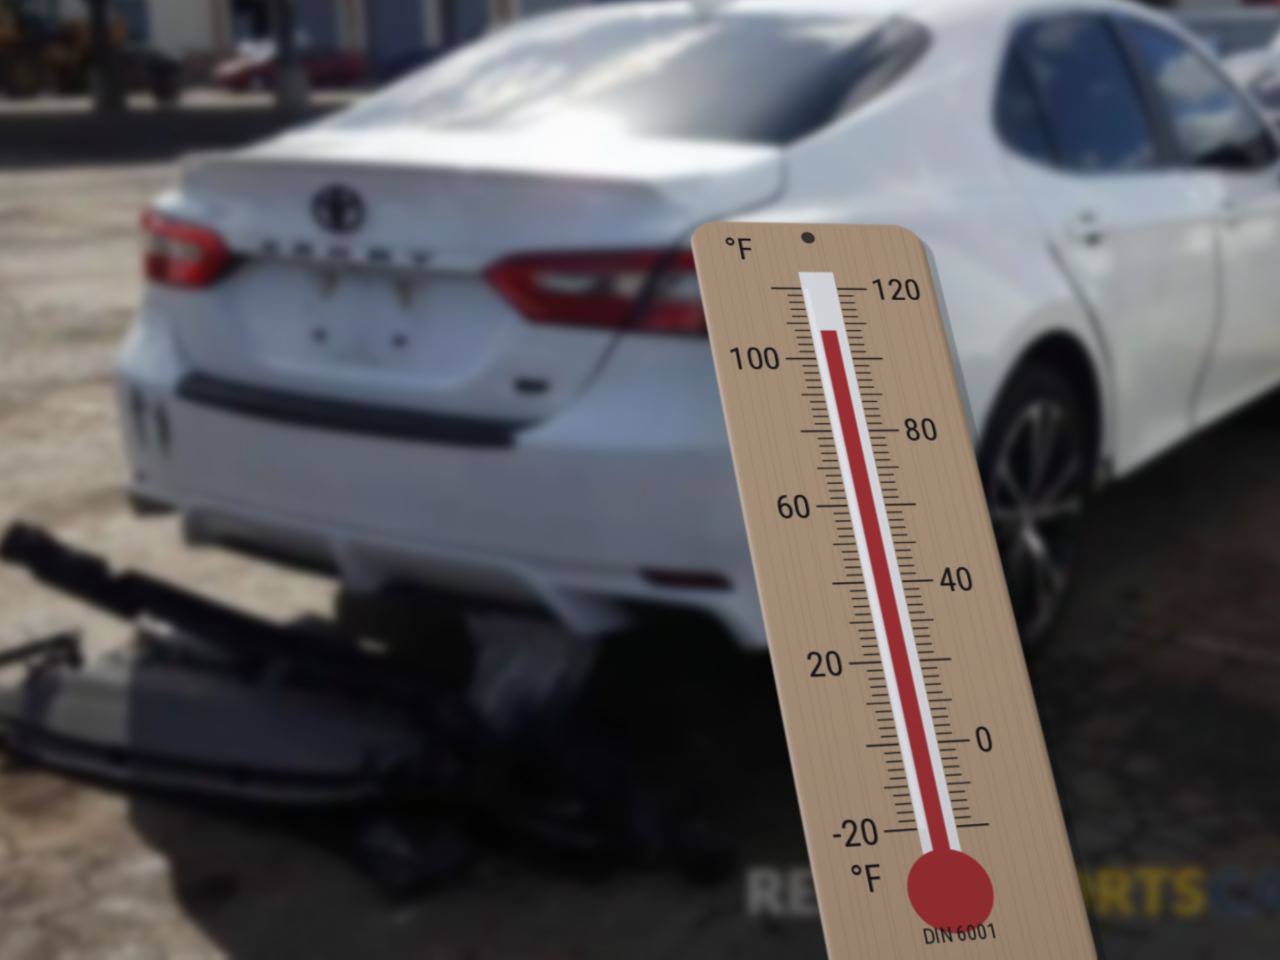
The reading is 108 °F
